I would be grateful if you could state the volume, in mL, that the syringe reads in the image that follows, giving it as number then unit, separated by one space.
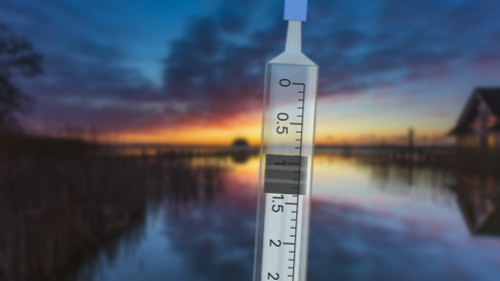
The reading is 0.9 mL
